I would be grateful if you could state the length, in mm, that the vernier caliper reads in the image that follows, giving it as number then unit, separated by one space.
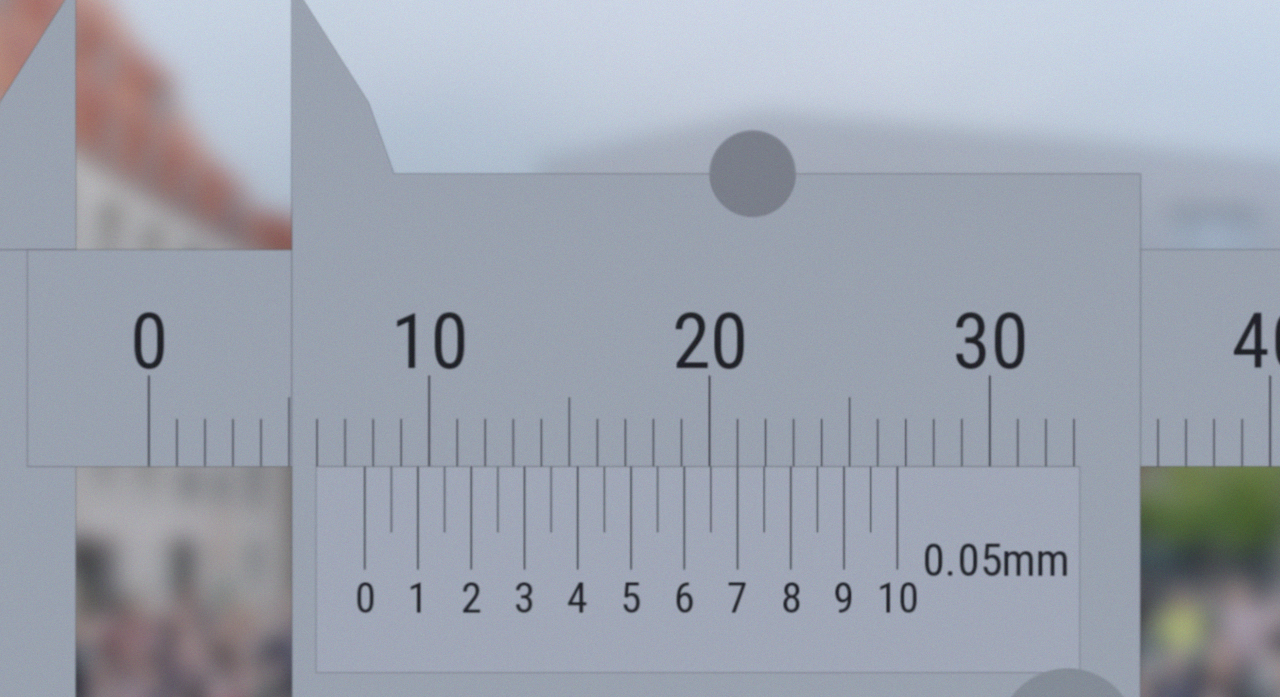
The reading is 7.70 mm
